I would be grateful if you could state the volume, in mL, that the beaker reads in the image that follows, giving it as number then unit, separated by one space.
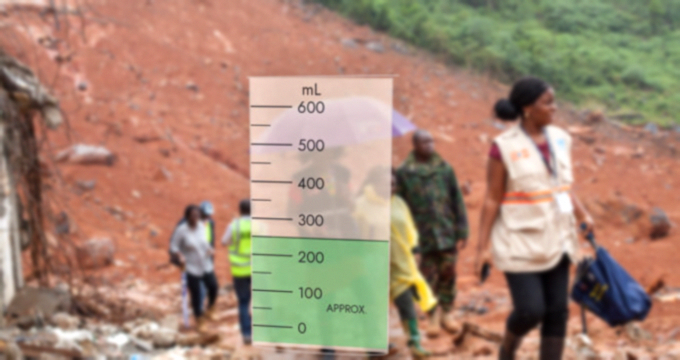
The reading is 250 mL
